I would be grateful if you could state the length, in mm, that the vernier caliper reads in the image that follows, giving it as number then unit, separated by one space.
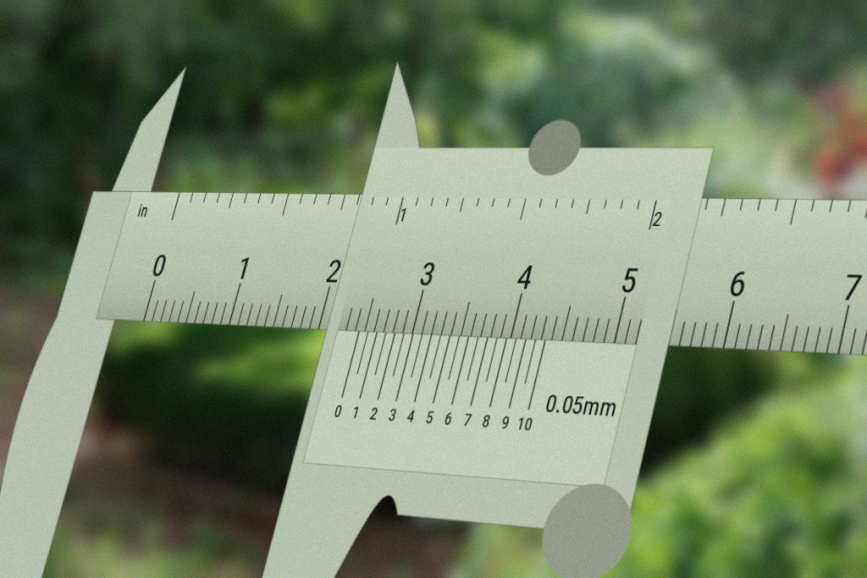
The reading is 24.4 mm
